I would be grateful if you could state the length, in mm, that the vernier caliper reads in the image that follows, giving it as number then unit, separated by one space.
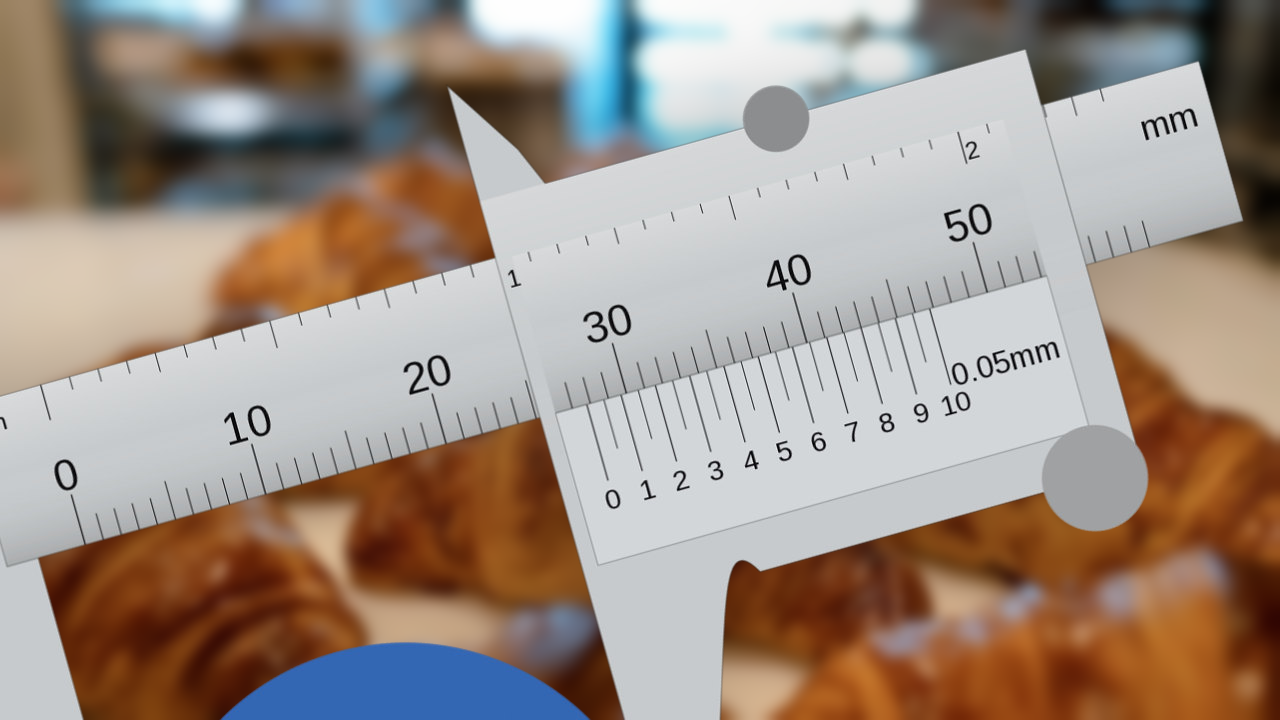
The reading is 27.8 mm
